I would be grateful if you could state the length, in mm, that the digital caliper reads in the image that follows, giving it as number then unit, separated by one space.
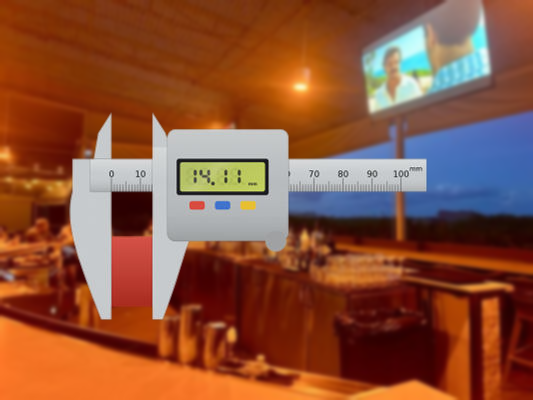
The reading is 14.11 mm
